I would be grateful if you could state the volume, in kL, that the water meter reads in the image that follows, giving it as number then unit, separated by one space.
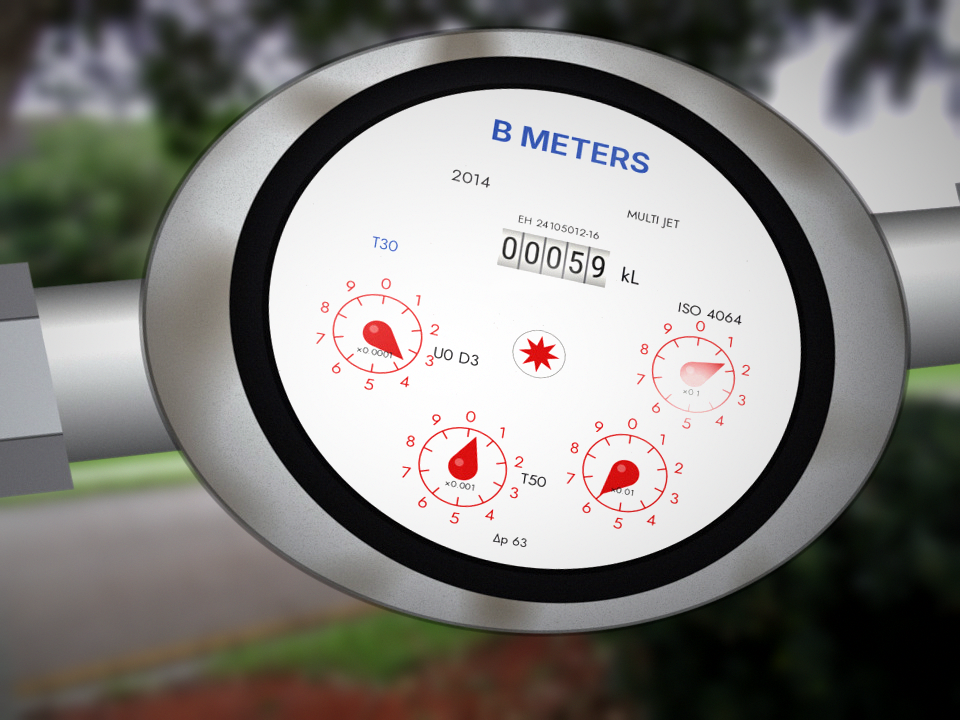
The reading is 59.1603 kL
